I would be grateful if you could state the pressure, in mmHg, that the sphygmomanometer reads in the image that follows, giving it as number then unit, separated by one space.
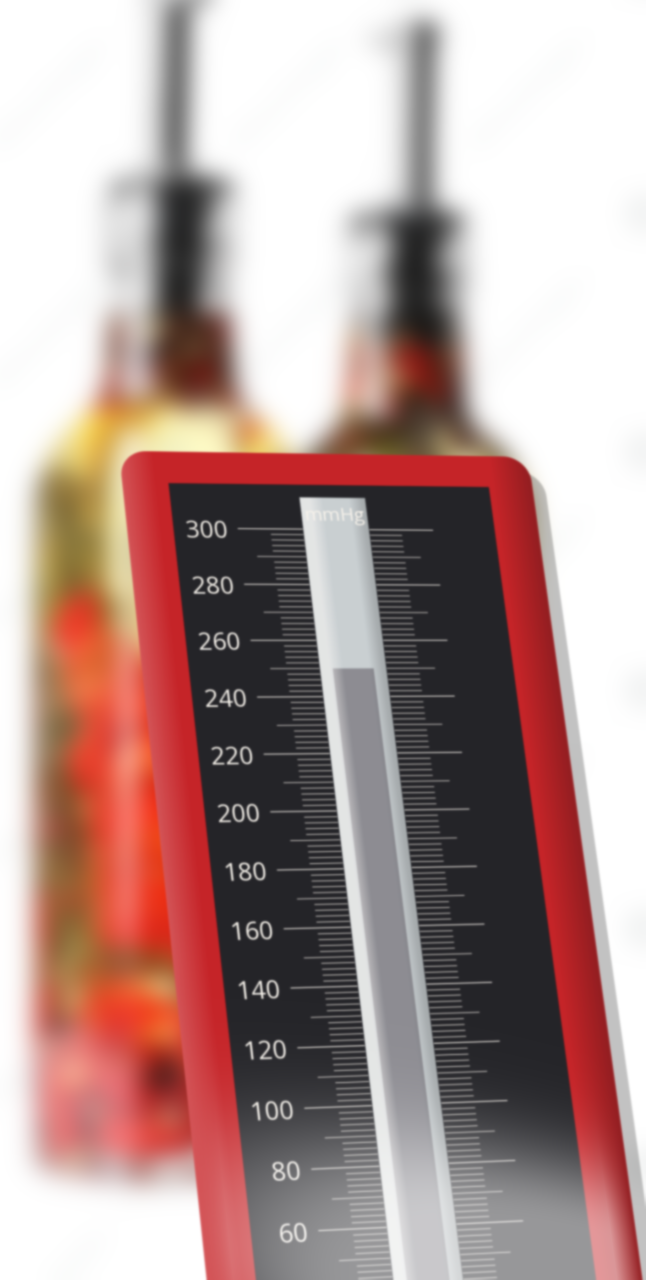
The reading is 250 mmHg
